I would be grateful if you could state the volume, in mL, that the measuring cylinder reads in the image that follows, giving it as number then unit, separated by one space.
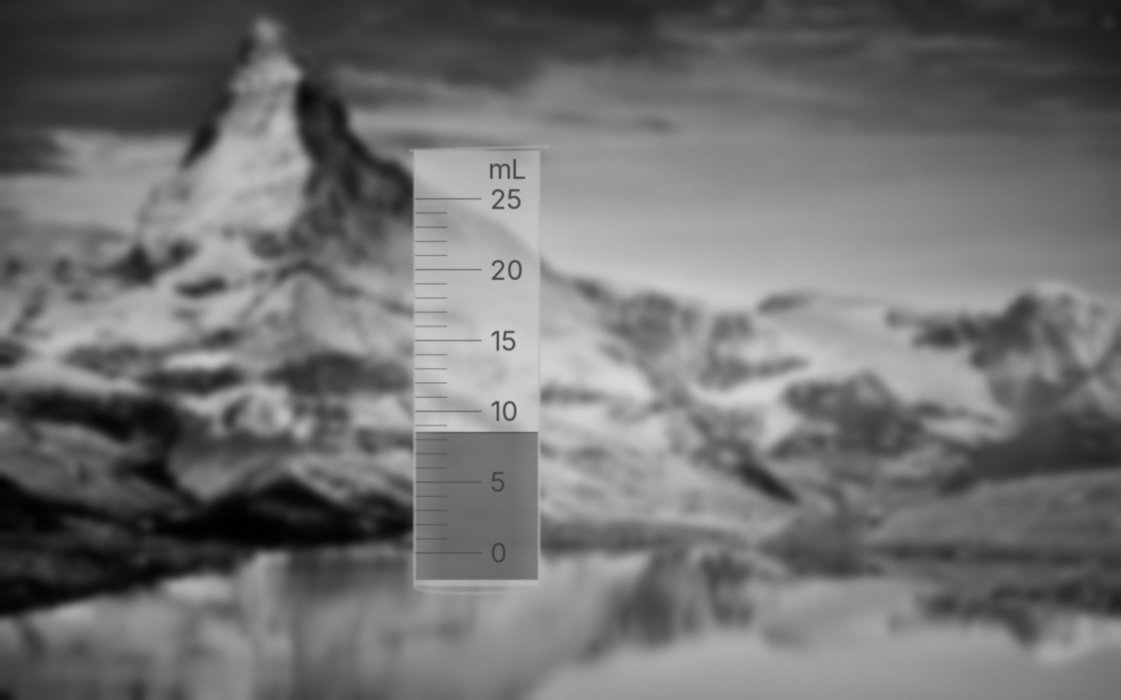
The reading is 8.5 mL
